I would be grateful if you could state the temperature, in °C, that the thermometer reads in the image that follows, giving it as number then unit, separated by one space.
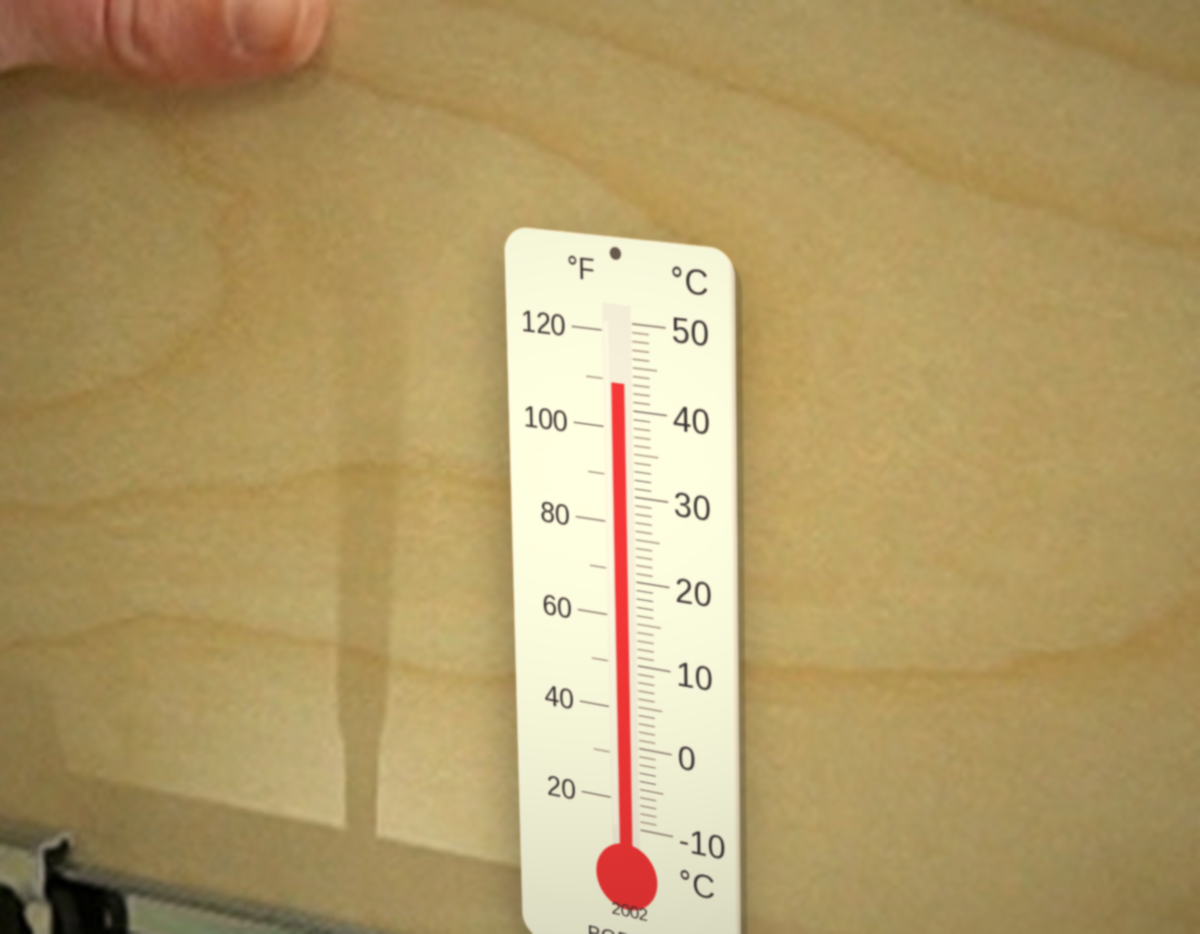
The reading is 43 °C
